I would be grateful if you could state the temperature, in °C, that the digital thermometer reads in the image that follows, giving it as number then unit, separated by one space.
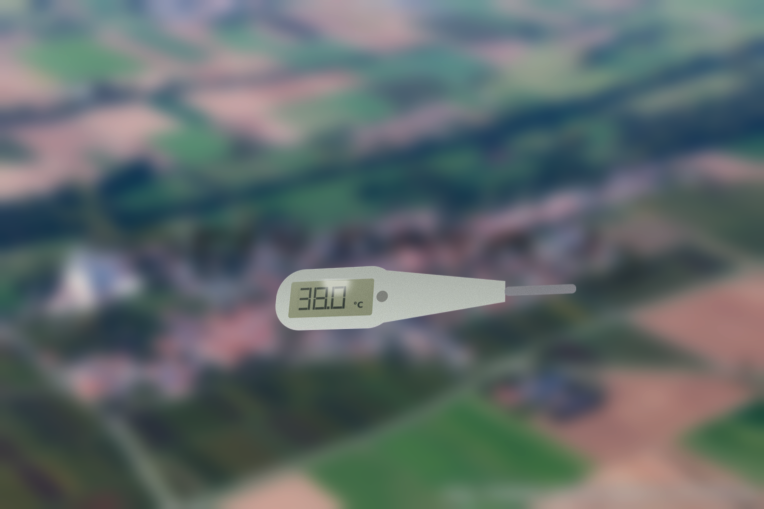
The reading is 38.0 °C
